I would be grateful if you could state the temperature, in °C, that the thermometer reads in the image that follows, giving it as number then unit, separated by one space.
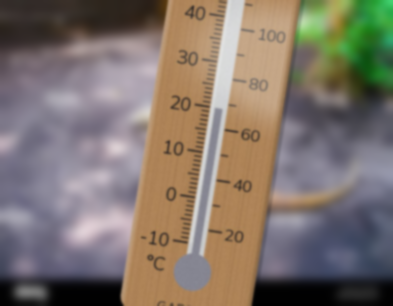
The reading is 20 °C
